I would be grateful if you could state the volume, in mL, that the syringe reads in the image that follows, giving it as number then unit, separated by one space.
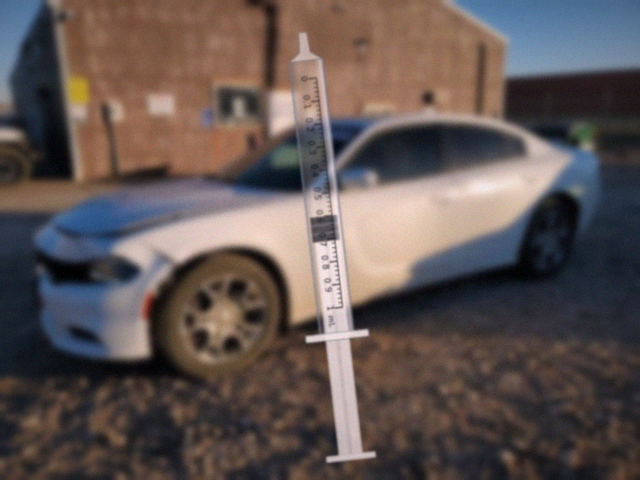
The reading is 0.6 mL
